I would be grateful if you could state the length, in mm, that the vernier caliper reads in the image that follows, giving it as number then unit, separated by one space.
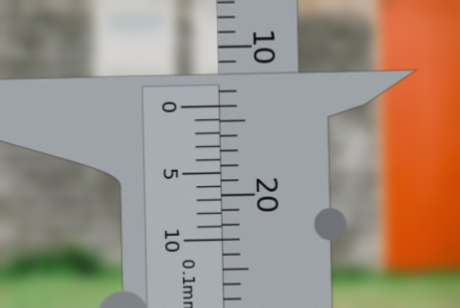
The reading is 14.0 mm
